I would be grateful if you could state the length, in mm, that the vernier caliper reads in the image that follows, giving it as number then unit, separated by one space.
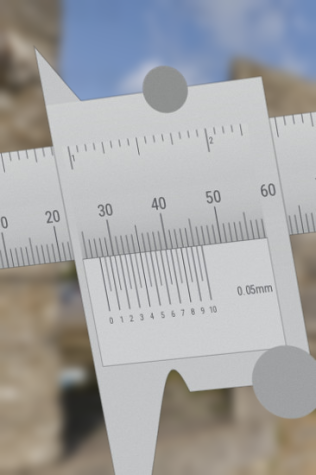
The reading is 27.4 mm
